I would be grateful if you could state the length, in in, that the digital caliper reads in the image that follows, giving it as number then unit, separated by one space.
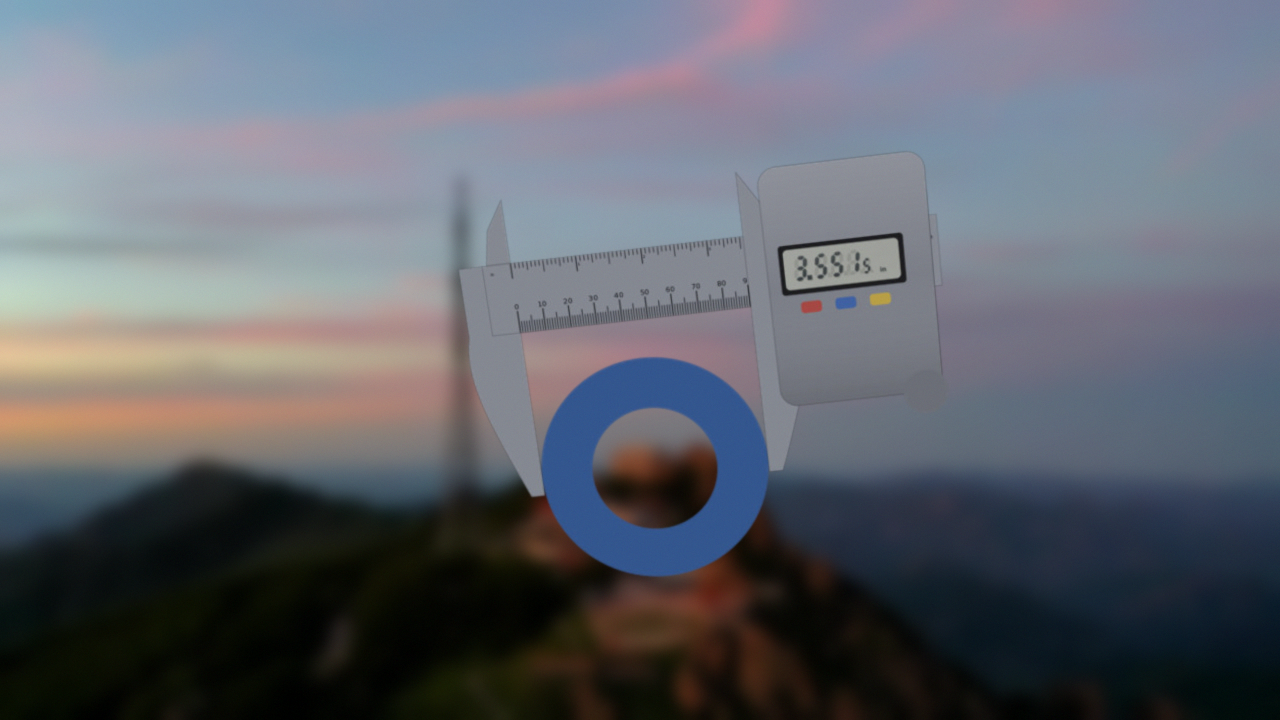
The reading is 3.5515 in
